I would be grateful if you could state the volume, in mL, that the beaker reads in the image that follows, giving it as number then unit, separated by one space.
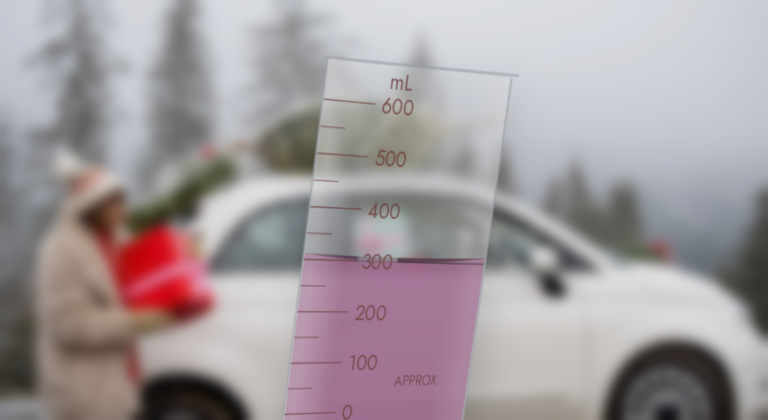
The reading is 300 mL
